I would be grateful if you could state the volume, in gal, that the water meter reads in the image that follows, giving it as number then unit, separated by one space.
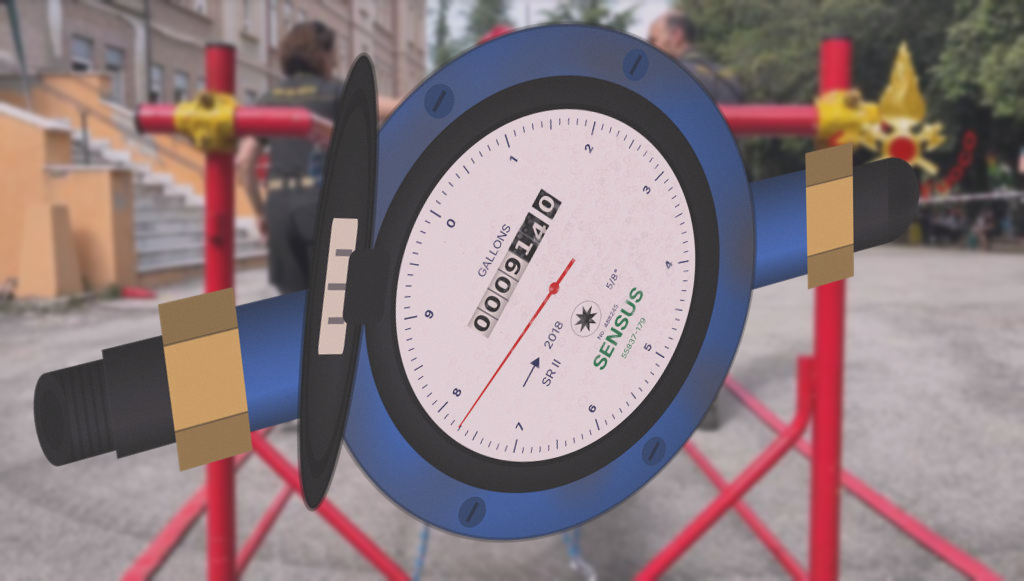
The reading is 9137.7 gal
